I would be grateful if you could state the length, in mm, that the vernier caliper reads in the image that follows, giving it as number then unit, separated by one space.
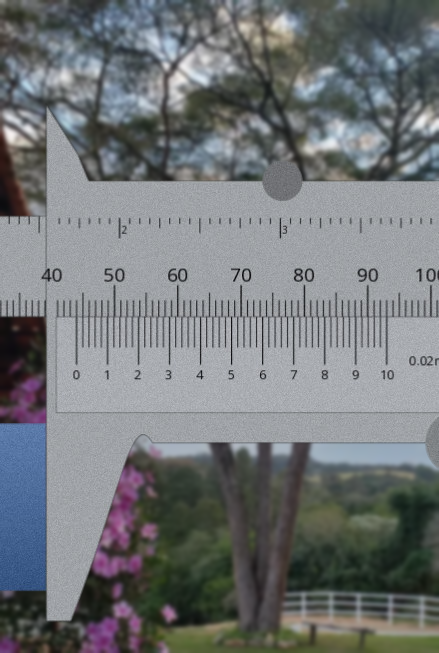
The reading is 44.0 mm
